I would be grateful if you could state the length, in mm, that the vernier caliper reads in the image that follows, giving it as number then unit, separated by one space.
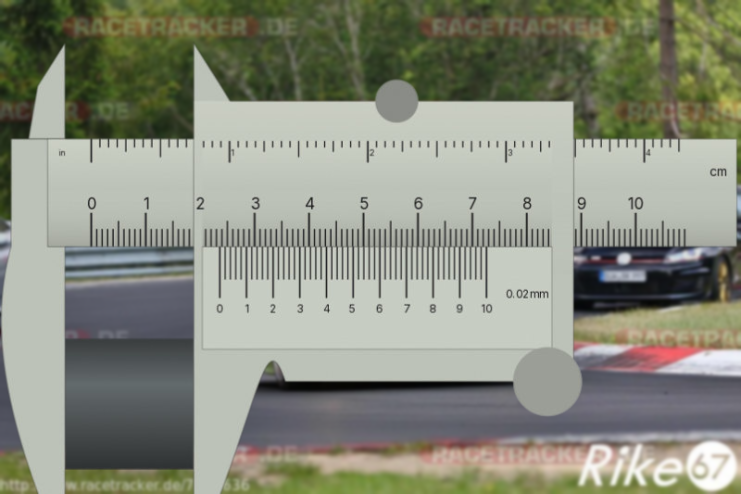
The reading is 23.6 mm
